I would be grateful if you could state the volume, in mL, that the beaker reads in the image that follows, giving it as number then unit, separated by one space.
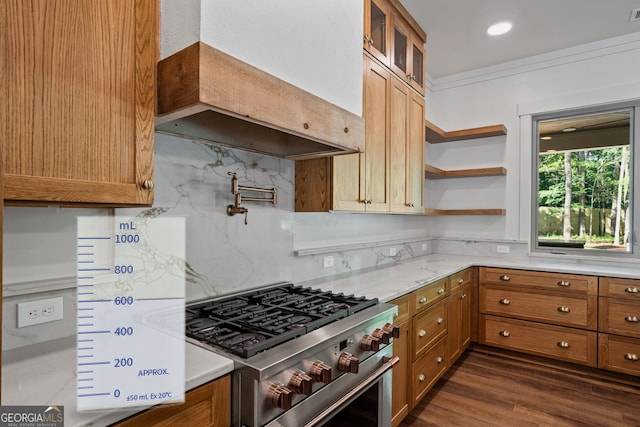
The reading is 600 mL
